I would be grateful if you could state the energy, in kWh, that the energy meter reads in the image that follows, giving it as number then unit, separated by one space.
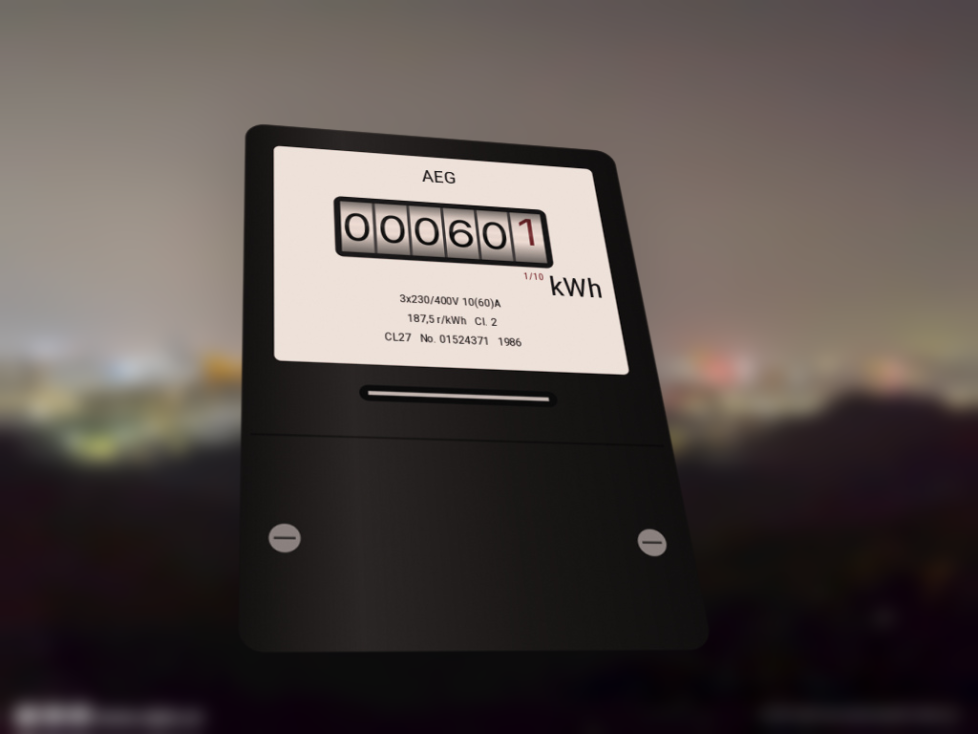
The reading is 60.1 kWh
